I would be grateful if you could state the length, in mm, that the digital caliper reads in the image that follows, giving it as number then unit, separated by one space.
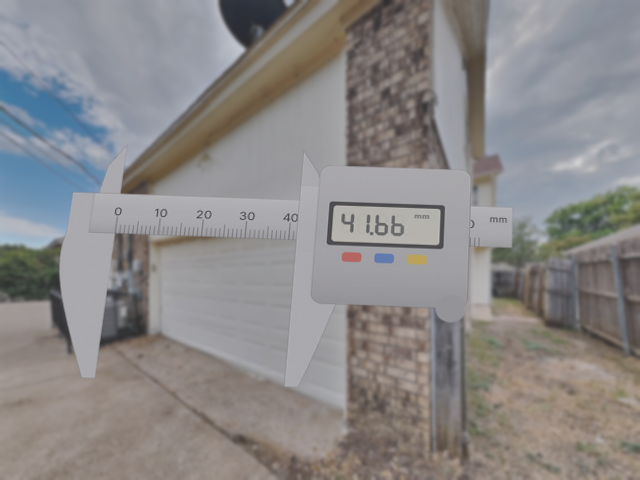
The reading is 41.66 mm
